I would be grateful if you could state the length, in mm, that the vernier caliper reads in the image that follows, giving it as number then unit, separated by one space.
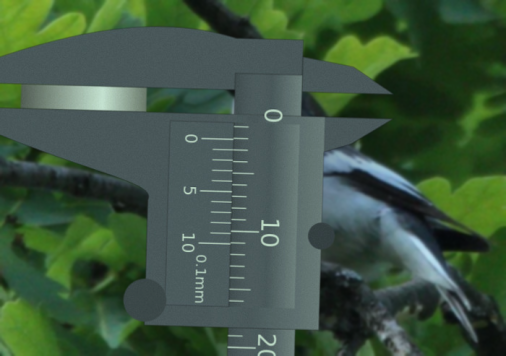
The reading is 2.1 mm
